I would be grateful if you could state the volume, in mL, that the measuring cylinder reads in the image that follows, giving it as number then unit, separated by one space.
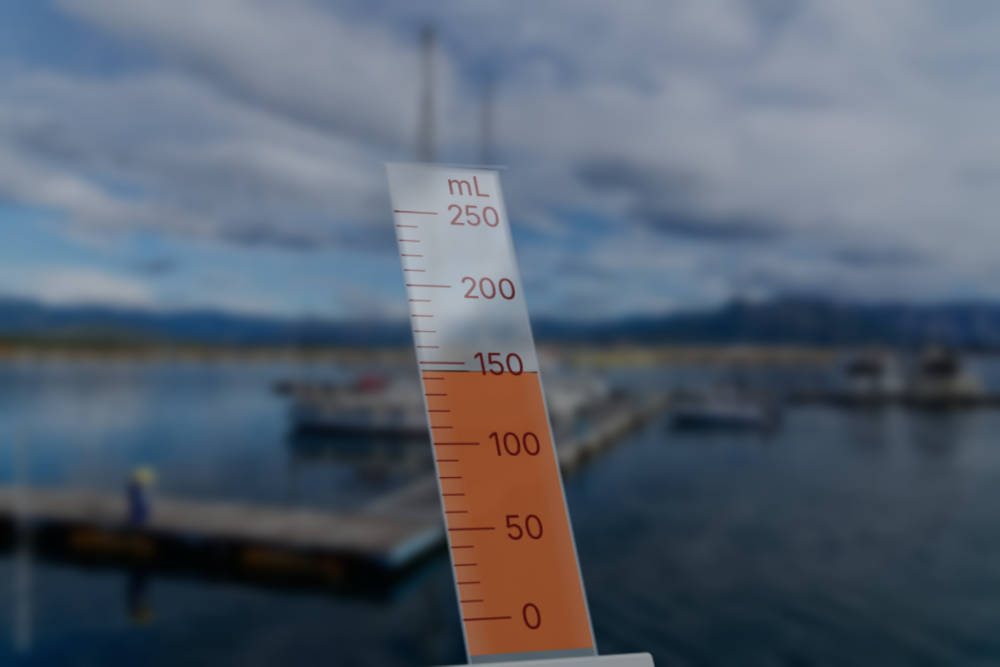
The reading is 145 mL
